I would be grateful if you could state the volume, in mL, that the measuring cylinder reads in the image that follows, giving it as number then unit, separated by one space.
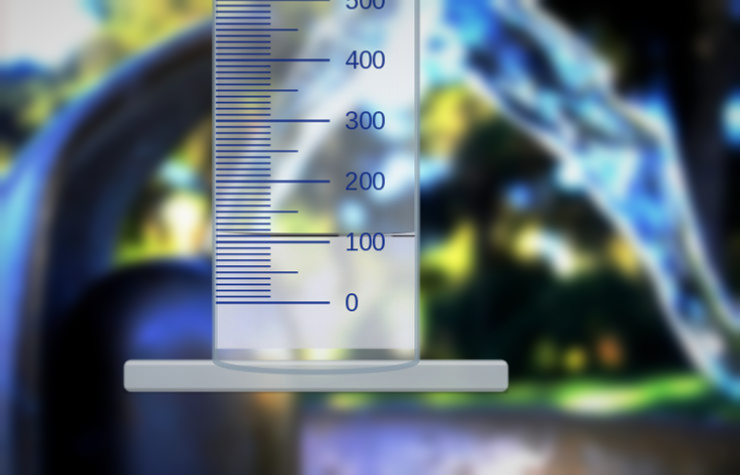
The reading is 110 mL
